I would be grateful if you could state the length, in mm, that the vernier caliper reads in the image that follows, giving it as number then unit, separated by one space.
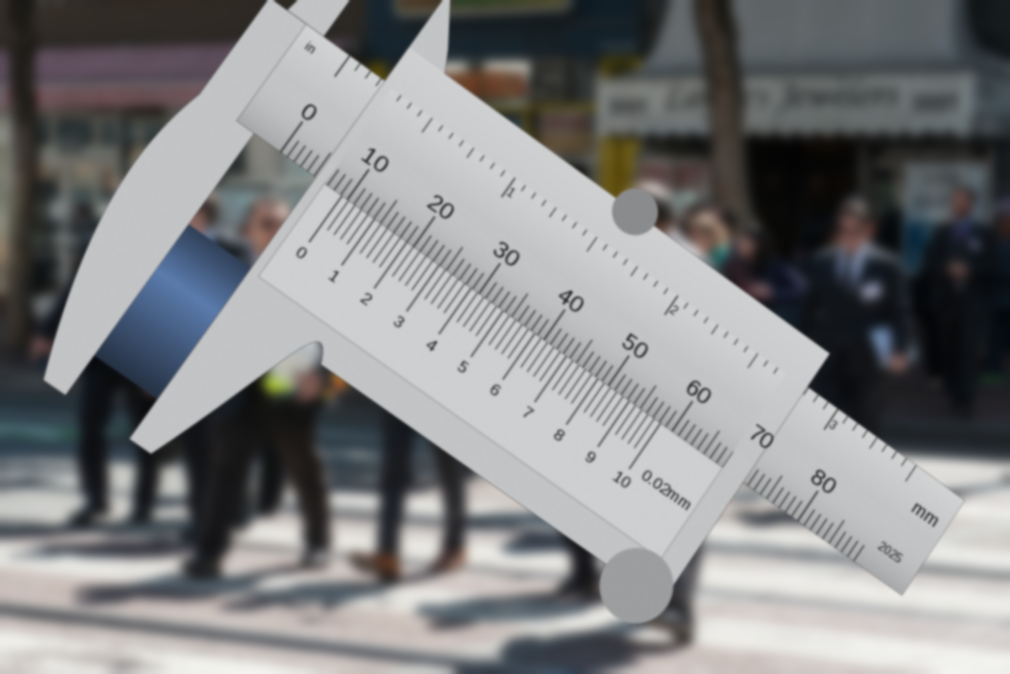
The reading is 9.2 mm
